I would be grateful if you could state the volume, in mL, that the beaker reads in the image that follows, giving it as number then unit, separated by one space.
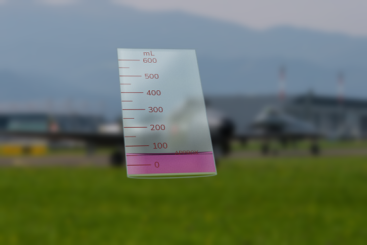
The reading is 50 mL
